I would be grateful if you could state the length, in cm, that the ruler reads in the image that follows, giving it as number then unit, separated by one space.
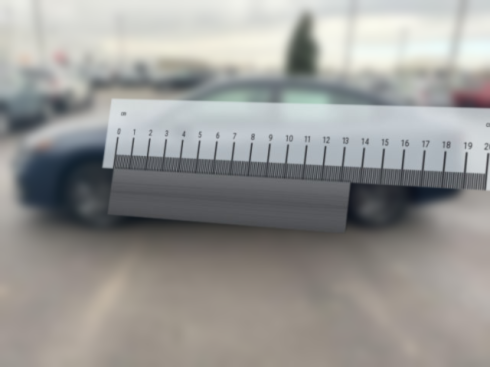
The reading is 13.5 cm
